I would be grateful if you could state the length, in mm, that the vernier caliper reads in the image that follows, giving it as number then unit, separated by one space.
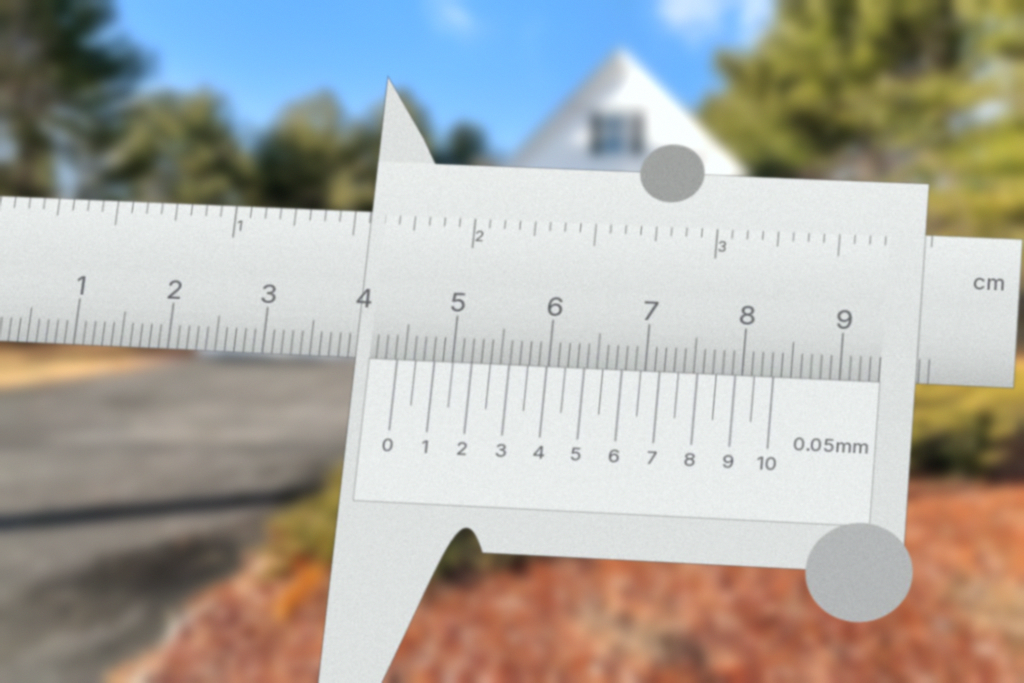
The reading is 44.2 mm
